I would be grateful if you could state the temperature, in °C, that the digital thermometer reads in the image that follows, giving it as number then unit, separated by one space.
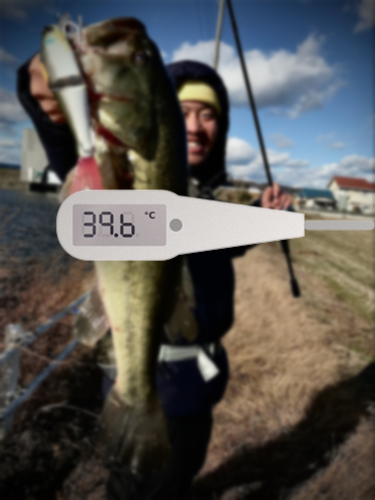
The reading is 39.6 °C
